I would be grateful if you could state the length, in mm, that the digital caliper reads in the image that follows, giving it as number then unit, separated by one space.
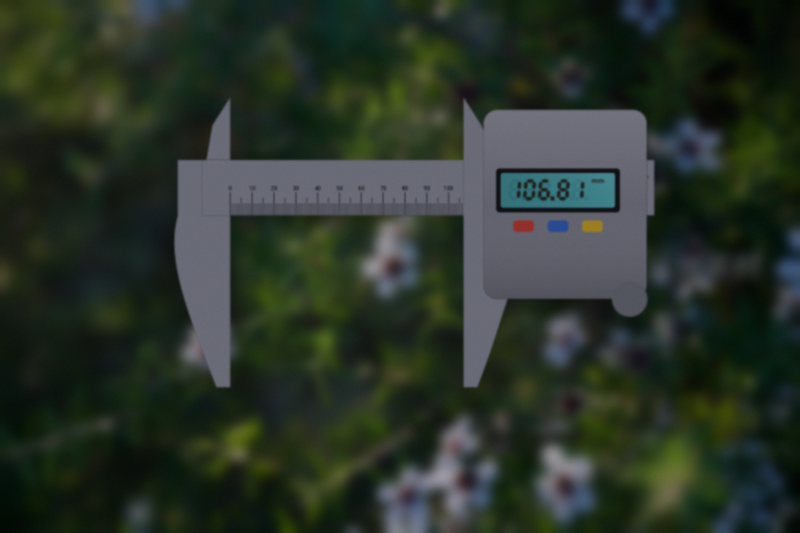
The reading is 106.81 mm
